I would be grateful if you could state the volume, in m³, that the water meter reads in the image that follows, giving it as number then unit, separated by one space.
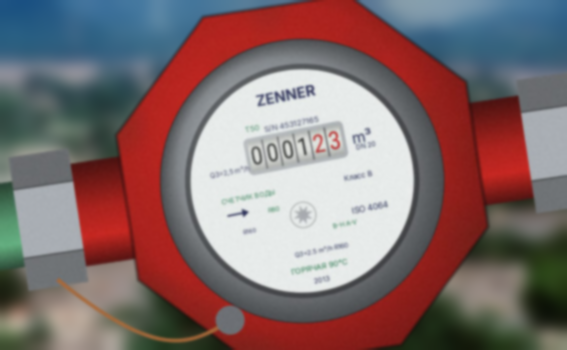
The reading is 1.23 m³
